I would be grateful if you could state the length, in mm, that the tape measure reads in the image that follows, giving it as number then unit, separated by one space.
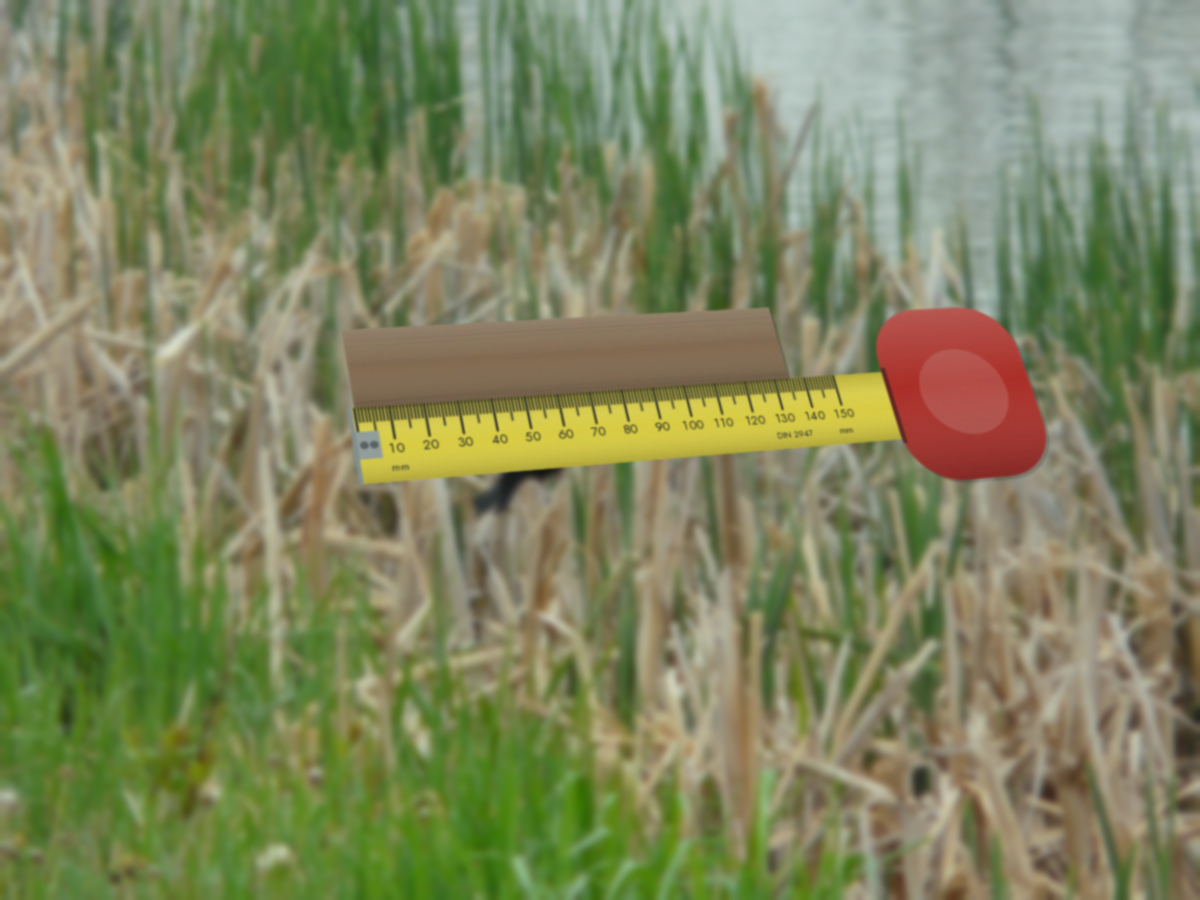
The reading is 135 mm
